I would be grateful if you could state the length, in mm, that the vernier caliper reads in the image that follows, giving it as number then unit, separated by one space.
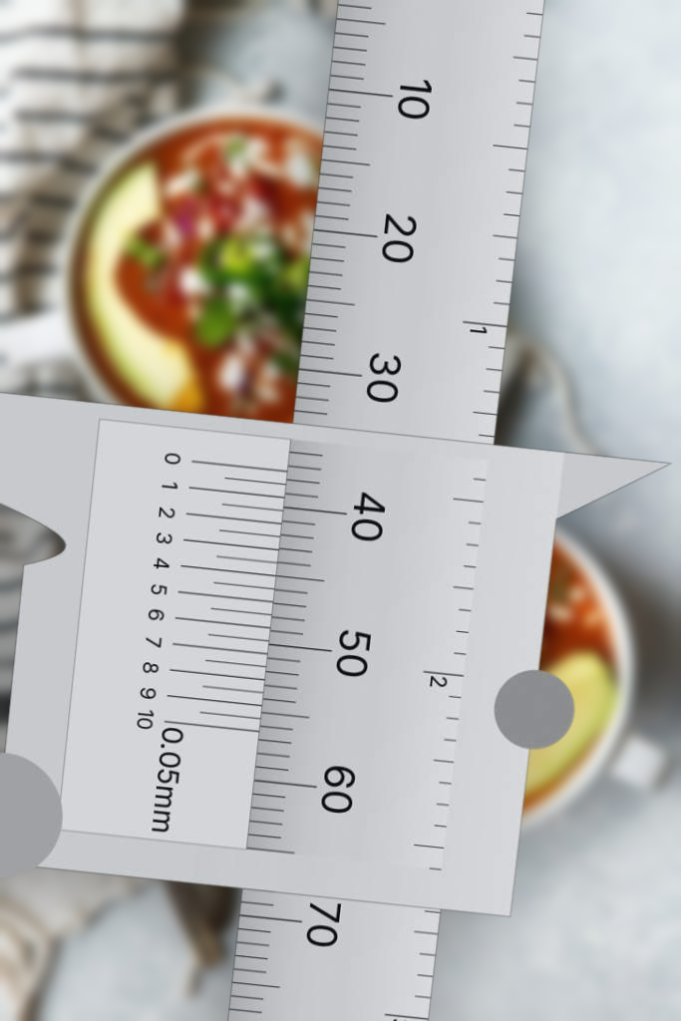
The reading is 37.4 mm
